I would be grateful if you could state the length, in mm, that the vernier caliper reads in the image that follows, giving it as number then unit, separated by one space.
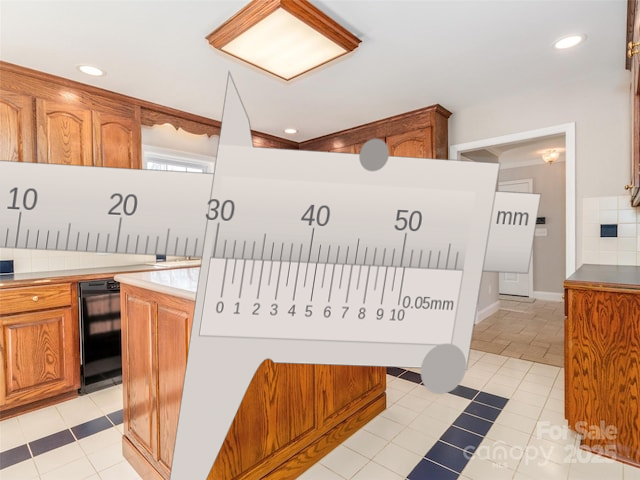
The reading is 31.4 mm
